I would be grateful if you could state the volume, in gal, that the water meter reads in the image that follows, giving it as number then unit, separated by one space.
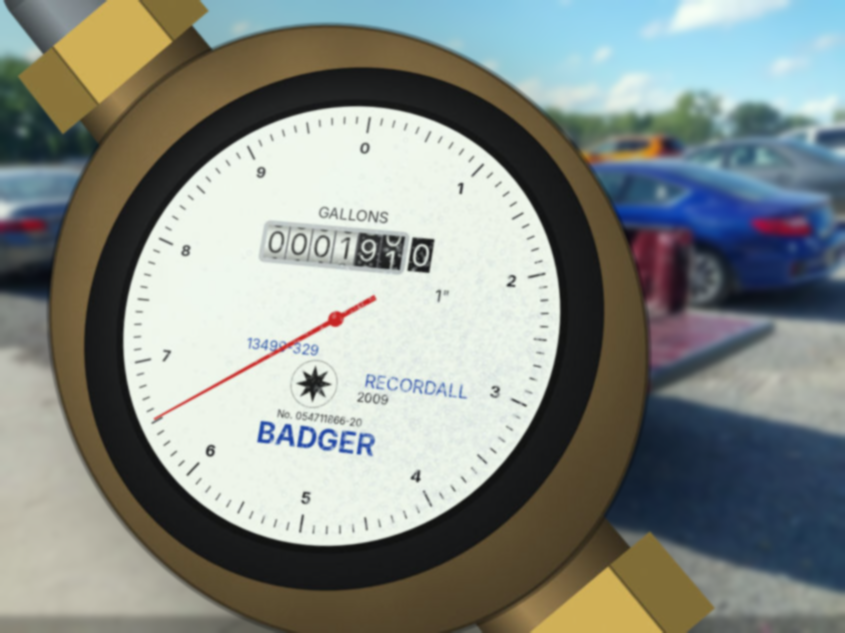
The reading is 1906.5 gal
